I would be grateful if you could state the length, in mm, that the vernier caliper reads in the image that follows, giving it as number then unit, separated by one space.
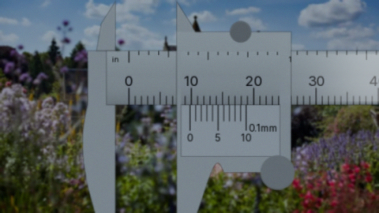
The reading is 9.8 mm
